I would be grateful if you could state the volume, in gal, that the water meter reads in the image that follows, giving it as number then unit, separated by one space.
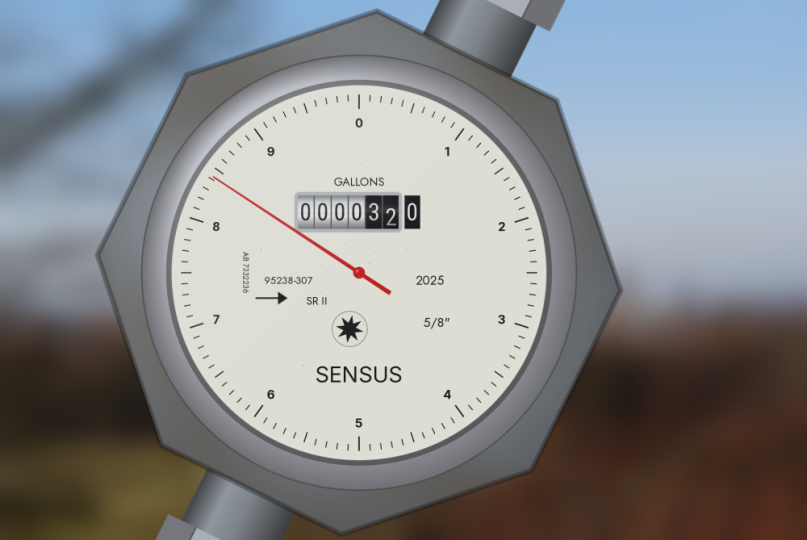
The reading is 318.4 gal
